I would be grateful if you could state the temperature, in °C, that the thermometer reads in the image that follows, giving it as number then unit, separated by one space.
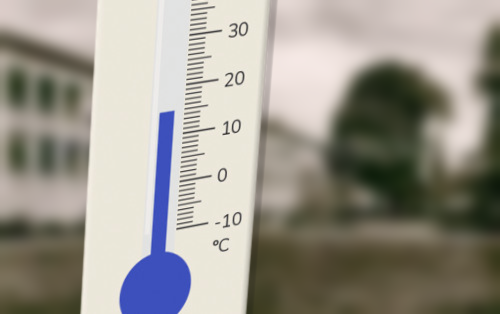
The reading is 15 °C
